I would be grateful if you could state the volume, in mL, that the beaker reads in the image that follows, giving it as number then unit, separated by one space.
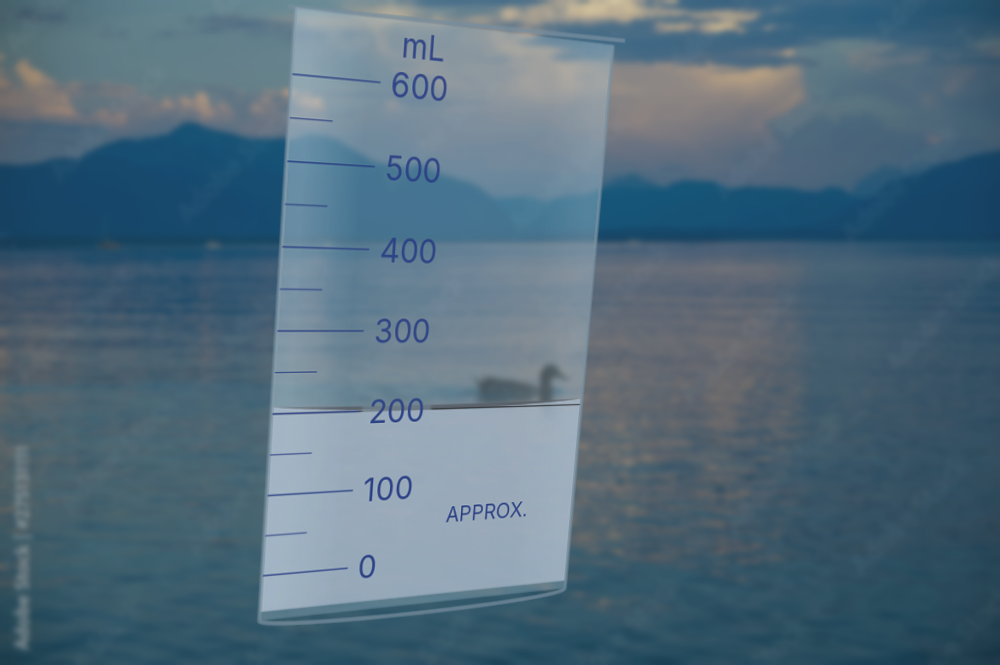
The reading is 200 mL
